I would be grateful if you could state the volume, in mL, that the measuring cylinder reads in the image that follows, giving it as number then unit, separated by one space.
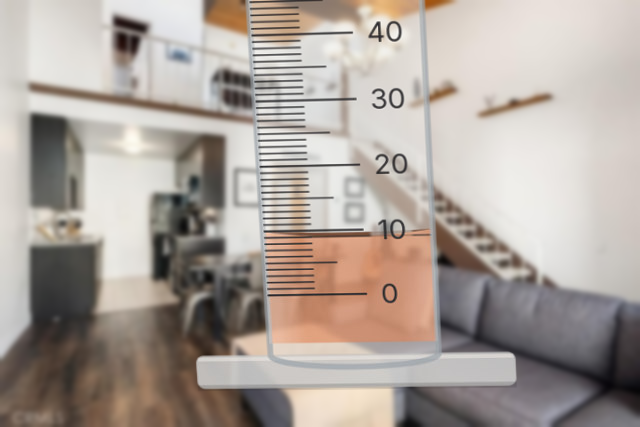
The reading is 9 mL
